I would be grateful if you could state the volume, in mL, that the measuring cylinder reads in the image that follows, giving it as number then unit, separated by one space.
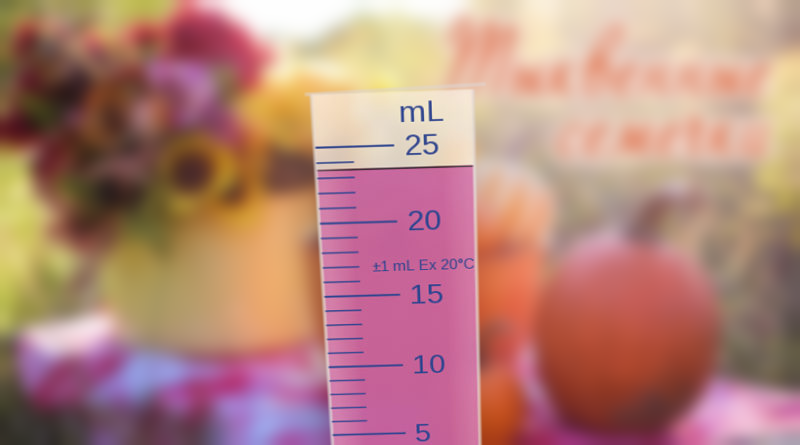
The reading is 23.5 mL
